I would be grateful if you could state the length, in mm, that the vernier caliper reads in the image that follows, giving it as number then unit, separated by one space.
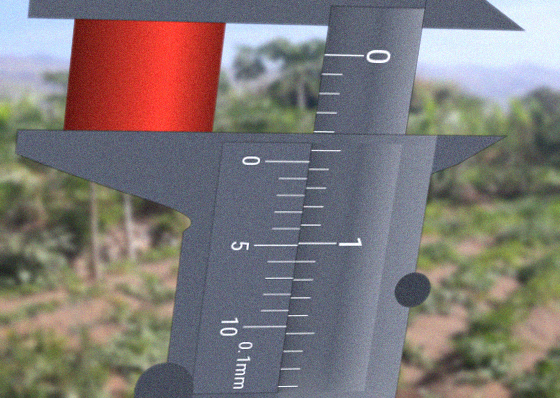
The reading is 5.6 mm
